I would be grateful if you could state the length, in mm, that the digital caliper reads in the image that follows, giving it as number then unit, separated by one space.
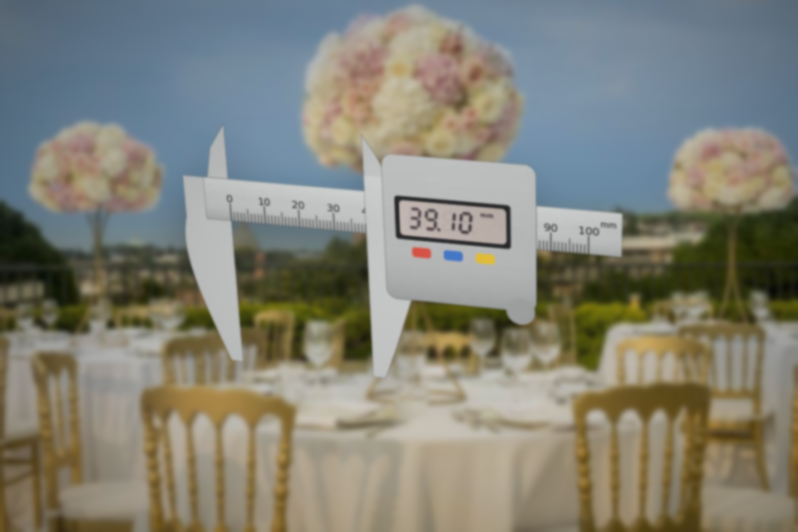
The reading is 39.10 mm
